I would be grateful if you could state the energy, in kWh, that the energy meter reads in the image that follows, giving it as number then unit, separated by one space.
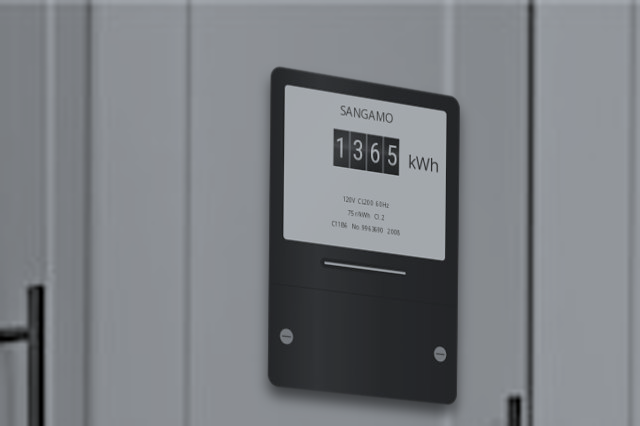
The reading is 1365 kWh
